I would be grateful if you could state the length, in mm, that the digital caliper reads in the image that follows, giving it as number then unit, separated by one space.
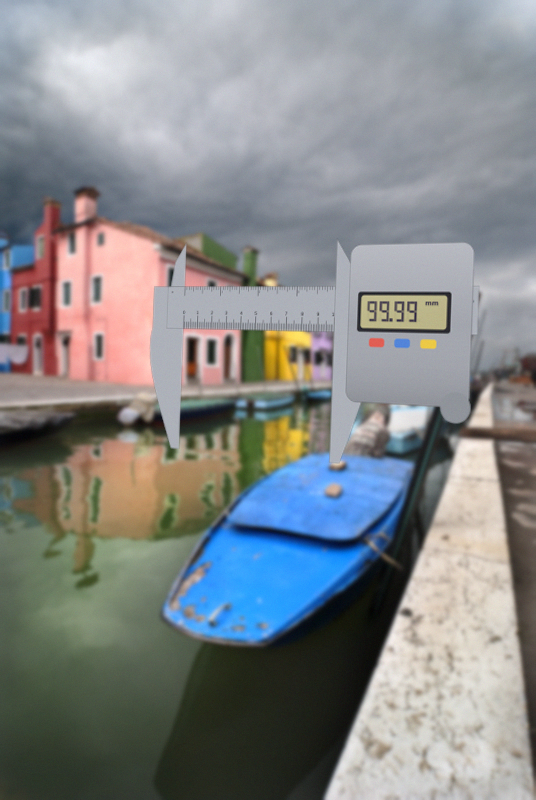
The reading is 99.99 mm
